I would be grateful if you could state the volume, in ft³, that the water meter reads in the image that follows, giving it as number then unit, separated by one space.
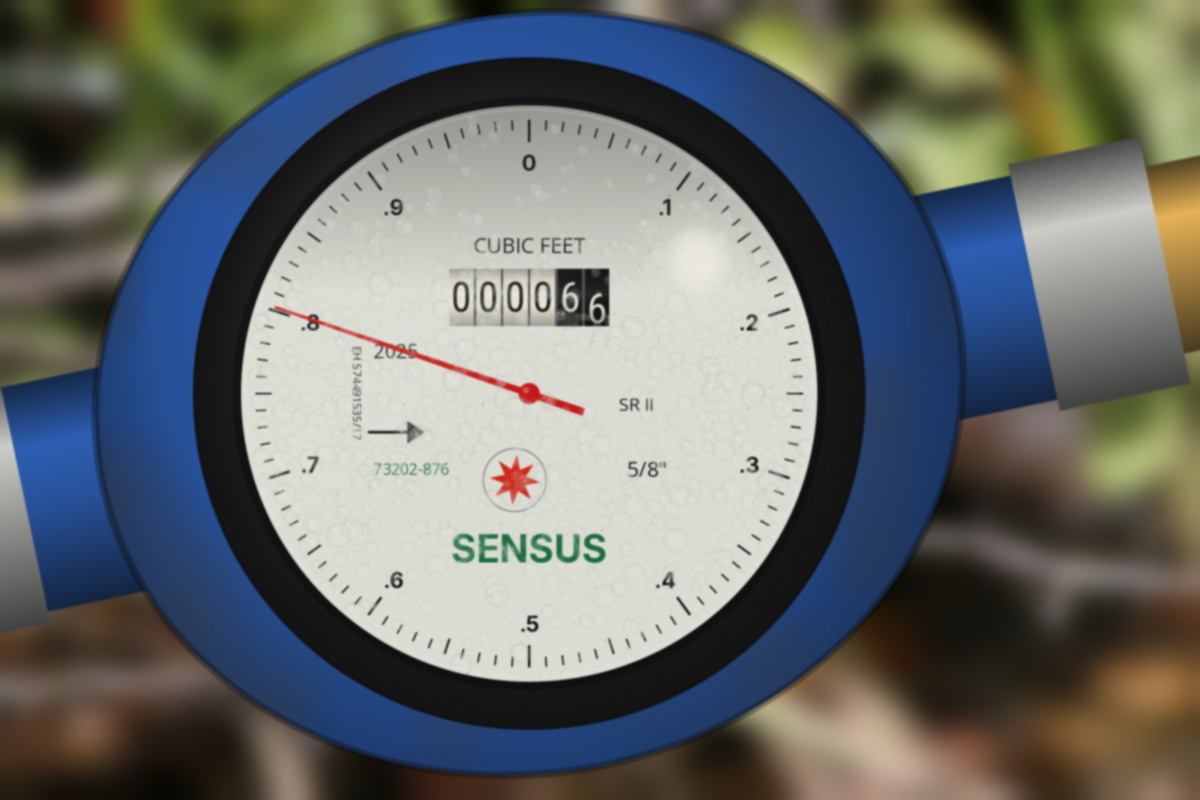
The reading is 65.80 ft³
